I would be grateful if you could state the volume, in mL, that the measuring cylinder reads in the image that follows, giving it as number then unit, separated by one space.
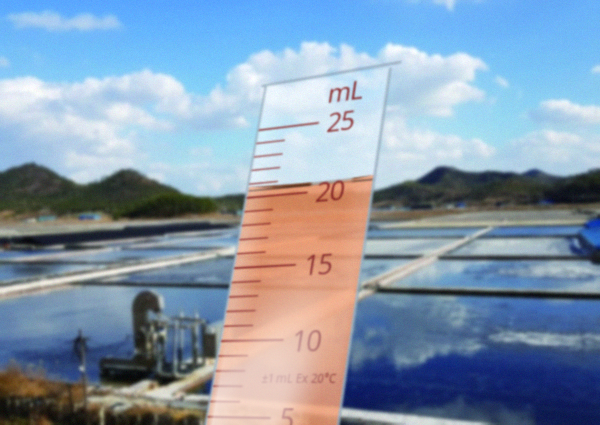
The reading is 20.5 mL
